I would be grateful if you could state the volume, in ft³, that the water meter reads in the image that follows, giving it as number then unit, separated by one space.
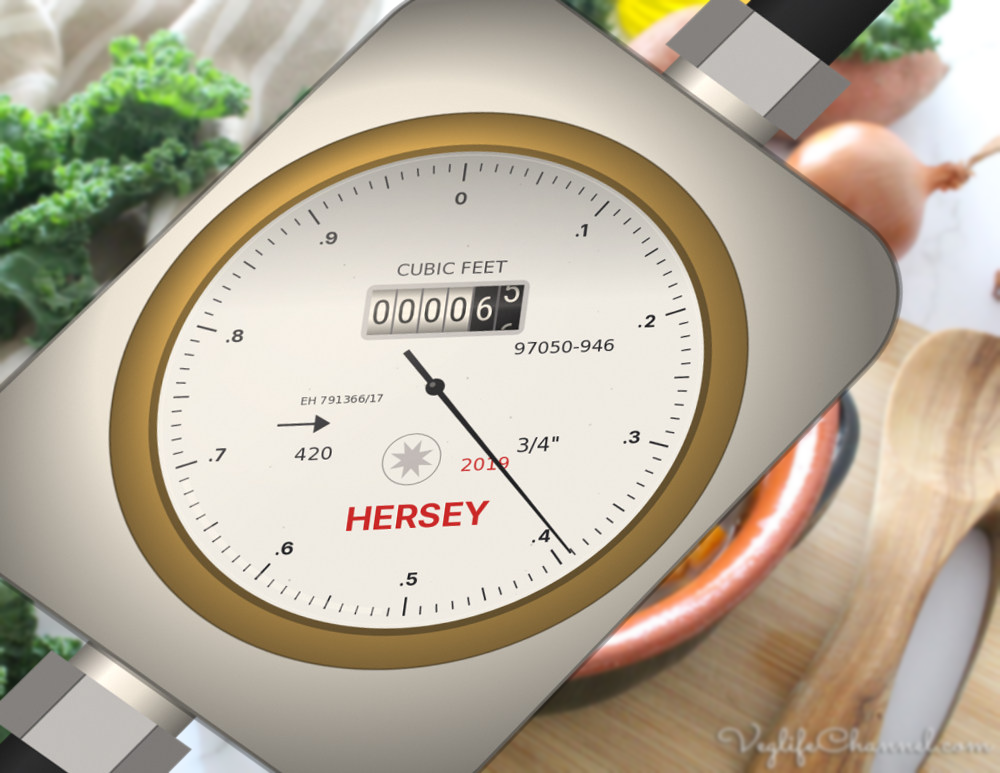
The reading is 65.39 ft³
